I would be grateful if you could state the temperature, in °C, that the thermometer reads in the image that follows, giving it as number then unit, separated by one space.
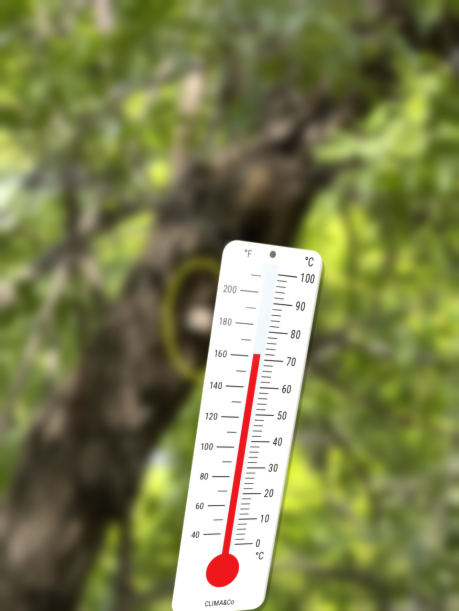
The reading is 72 °C
